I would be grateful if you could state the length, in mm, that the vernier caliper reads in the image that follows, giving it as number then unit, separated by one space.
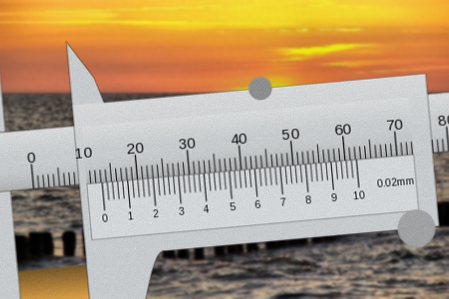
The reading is 13.2 mm
